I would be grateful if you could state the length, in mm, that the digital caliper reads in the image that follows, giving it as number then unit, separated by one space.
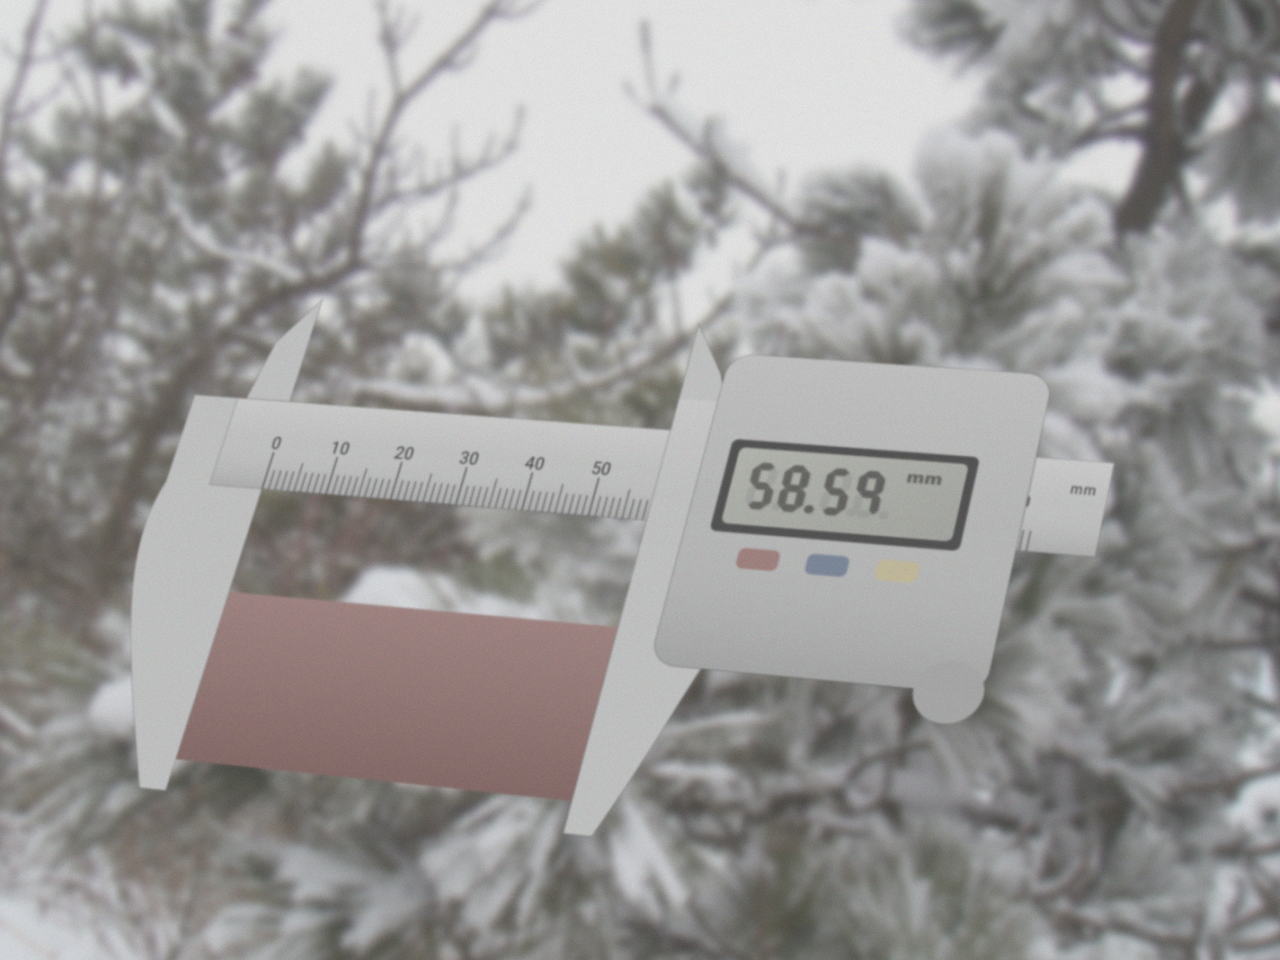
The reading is 58.59 mm
